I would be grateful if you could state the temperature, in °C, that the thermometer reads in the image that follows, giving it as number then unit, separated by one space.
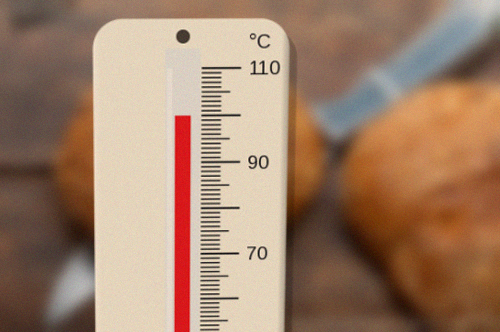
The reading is 100 °C
